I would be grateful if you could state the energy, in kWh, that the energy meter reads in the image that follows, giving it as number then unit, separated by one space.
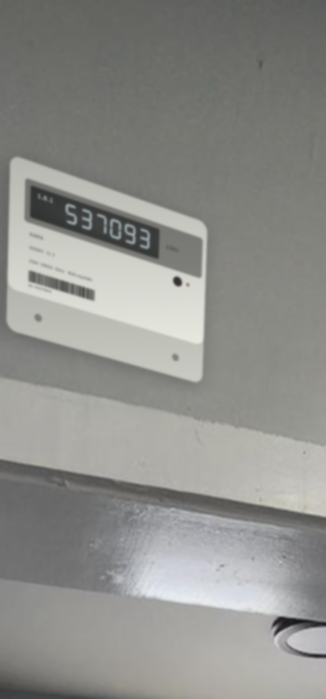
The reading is 537093 kWh
